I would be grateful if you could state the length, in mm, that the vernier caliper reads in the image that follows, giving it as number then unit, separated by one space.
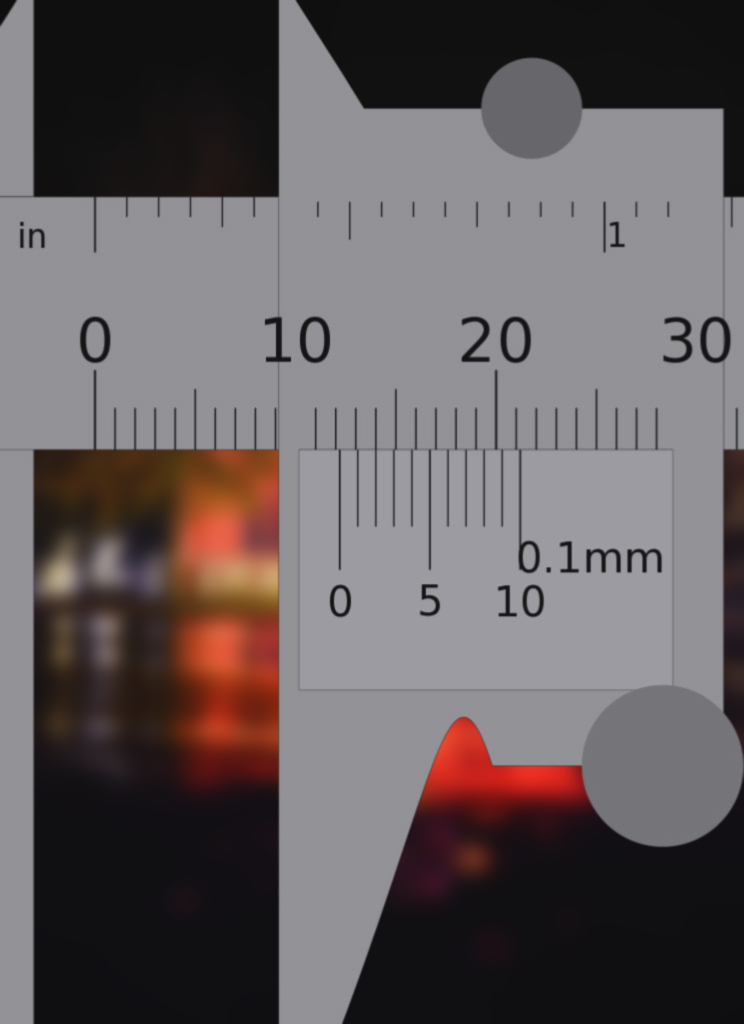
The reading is 12.2 mm
